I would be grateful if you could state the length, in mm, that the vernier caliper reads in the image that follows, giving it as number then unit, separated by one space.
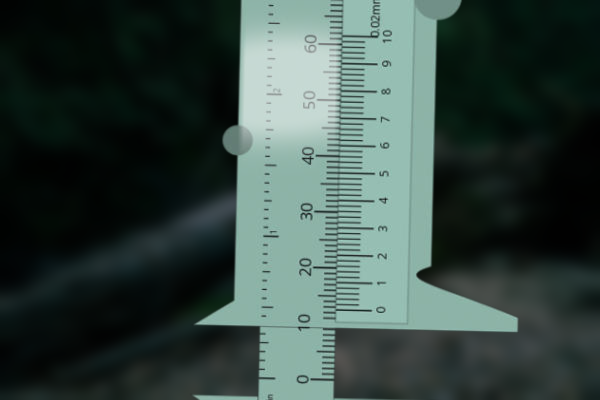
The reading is 12.5 mm
